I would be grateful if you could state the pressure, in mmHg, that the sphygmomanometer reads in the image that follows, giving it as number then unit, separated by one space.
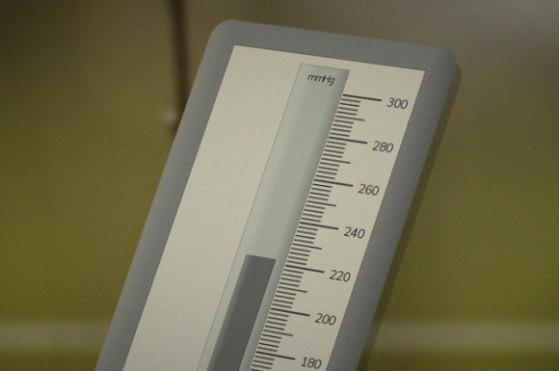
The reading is 222 mmHg
